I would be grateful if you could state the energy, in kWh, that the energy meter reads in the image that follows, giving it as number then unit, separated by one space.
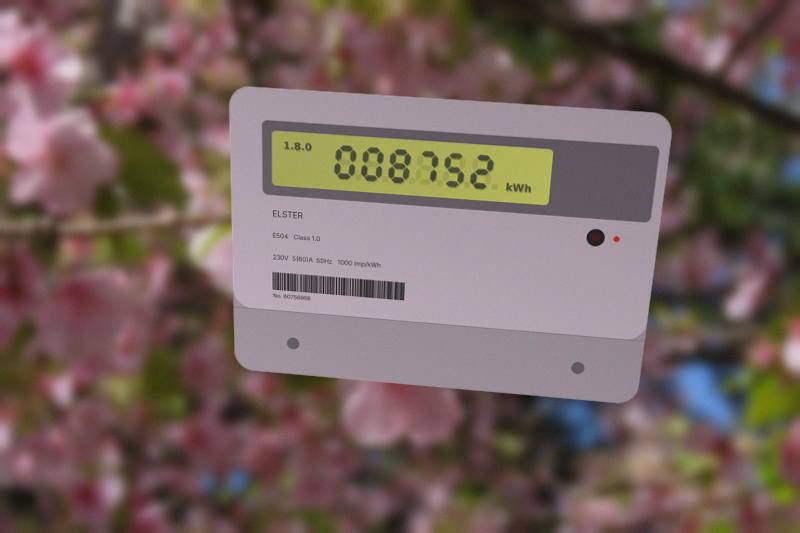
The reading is 8752 kWh
